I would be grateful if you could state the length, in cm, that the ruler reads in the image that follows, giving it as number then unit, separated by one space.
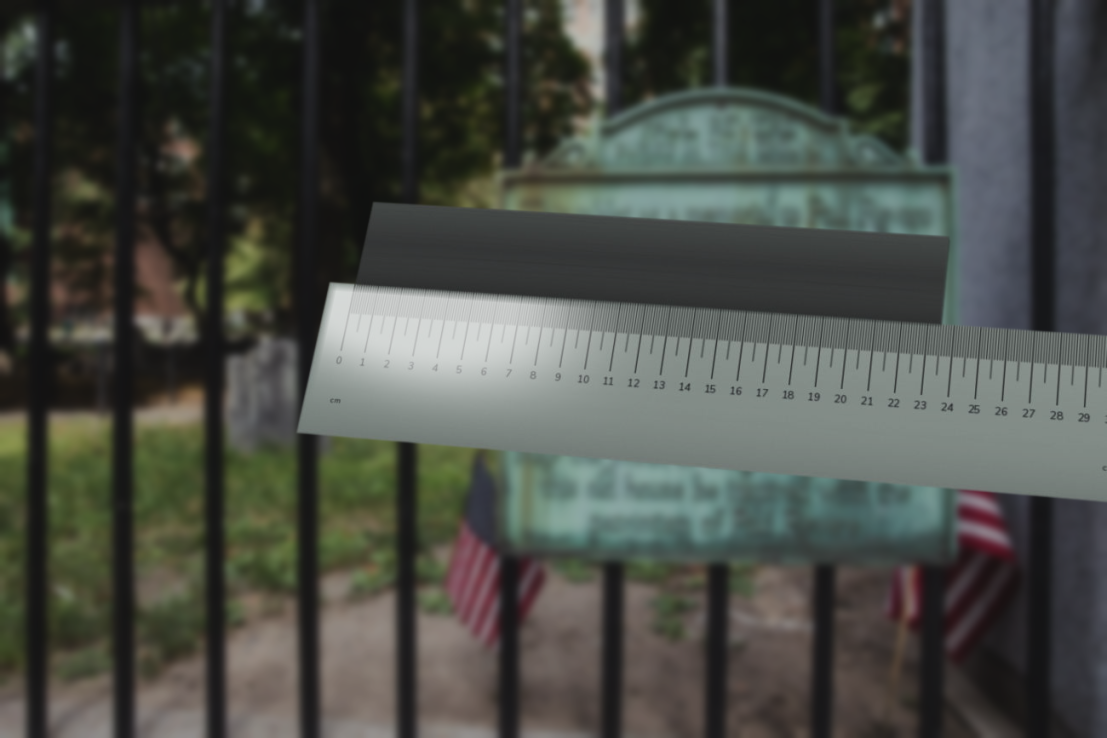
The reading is 23.5 cm
